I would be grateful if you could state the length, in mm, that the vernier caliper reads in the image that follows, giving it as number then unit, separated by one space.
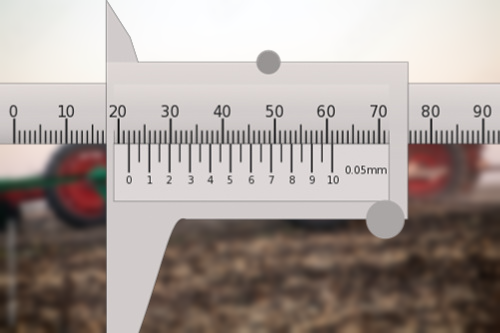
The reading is 22.0 mm
